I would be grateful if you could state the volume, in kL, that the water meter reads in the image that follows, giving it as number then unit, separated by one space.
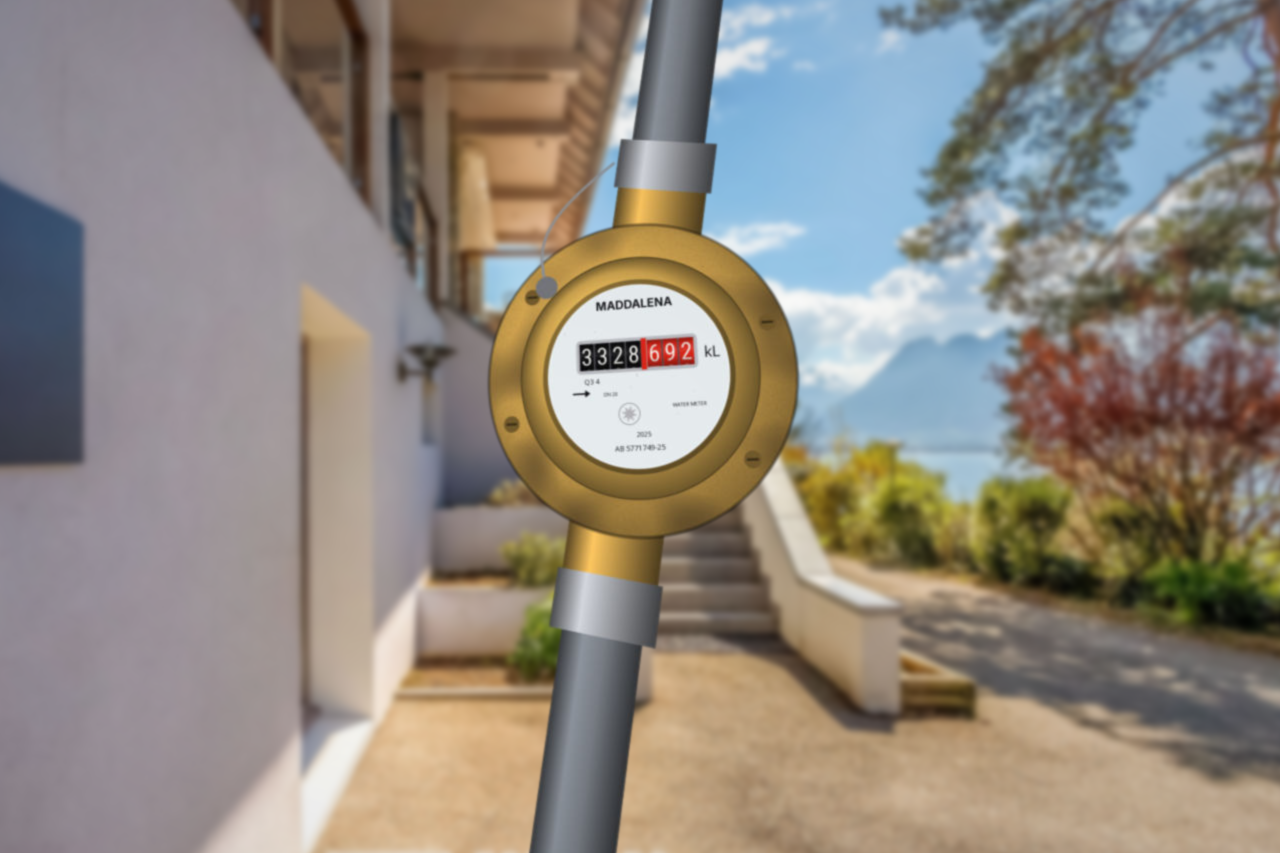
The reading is 3328.692 kL
